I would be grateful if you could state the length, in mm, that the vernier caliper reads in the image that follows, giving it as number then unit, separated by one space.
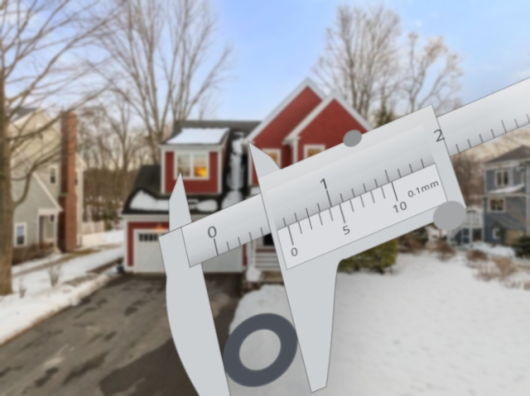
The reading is 6.2 mm
